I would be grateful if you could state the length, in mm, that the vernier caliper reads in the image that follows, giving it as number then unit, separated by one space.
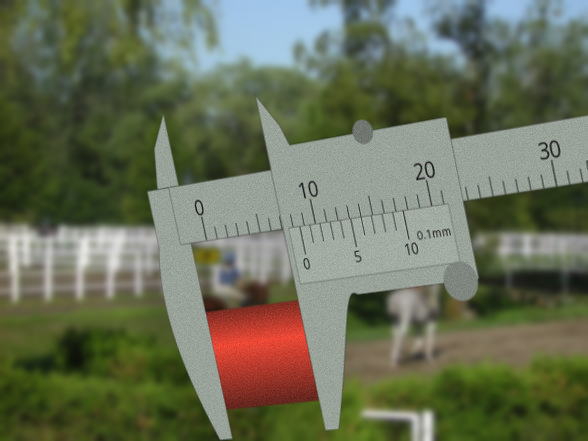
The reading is 8.6 mm
